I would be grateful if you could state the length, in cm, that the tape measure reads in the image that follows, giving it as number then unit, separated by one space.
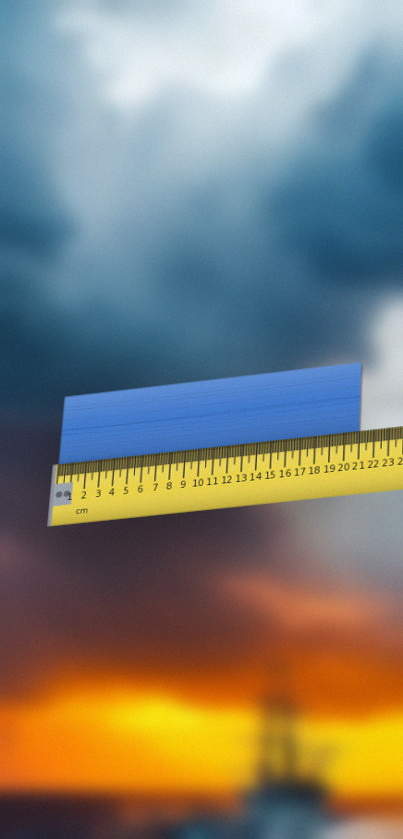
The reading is 21 cm
